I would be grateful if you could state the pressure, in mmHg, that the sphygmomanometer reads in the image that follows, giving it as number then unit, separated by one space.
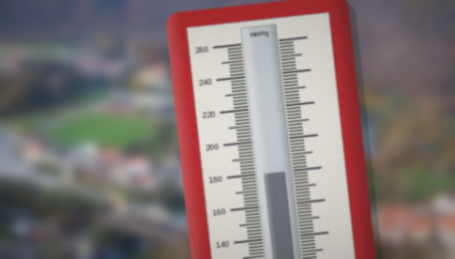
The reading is 180 mmHg
